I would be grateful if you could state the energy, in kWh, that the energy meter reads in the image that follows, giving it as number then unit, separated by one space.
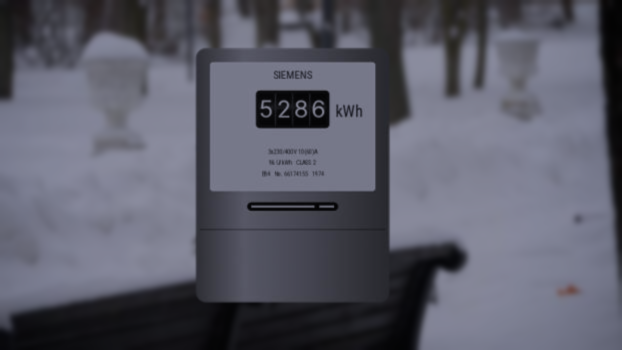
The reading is 5286 kWh
